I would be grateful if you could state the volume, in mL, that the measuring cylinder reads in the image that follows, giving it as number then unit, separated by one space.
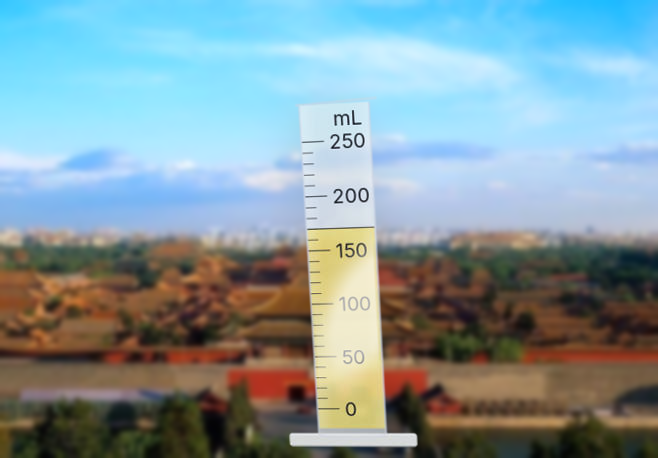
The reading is 170 mL
